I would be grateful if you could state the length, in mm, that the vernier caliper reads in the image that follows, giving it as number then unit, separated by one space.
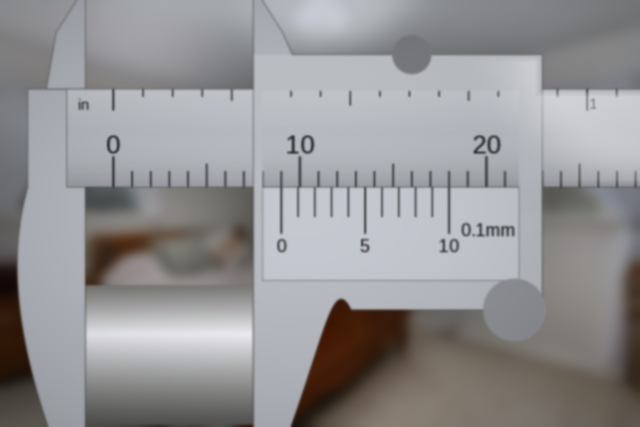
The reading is 9.0 mm
